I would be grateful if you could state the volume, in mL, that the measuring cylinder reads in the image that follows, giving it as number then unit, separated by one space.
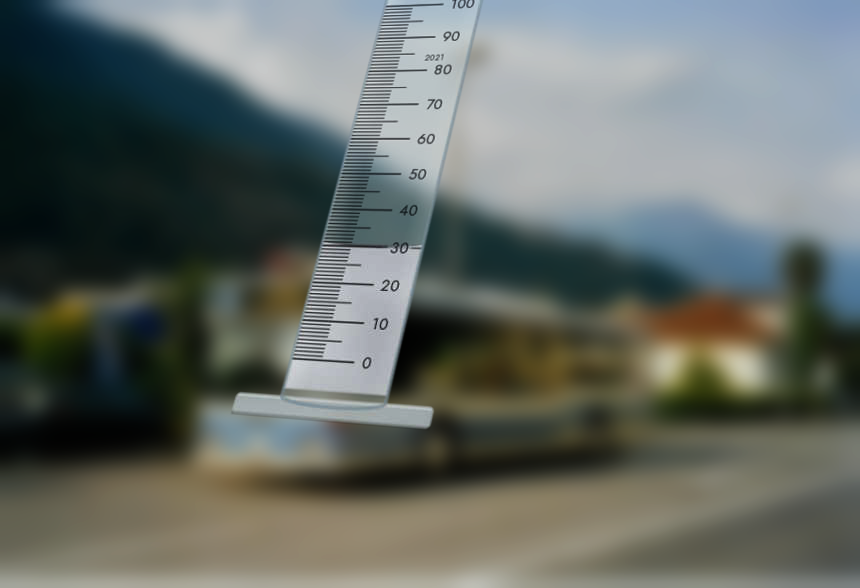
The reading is 30 mL
